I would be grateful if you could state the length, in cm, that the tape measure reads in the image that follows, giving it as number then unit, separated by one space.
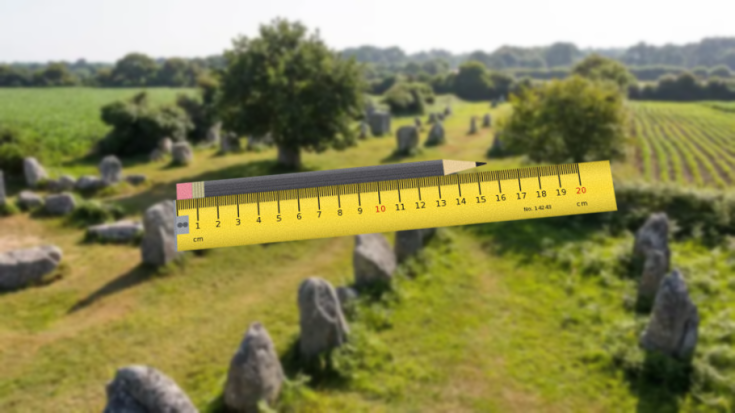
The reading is 15.5 cm
